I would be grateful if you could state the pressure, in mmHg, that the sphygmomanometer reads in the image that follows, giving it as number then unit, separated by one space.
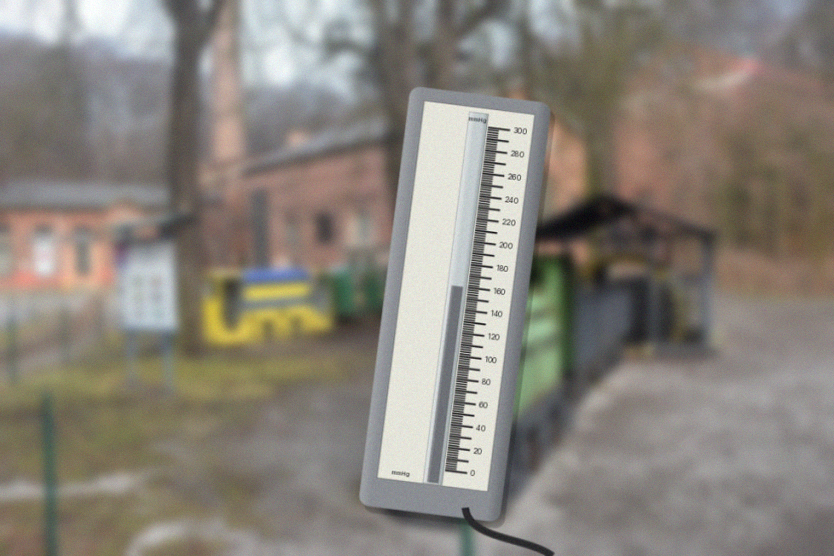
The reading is 160 mmHg
